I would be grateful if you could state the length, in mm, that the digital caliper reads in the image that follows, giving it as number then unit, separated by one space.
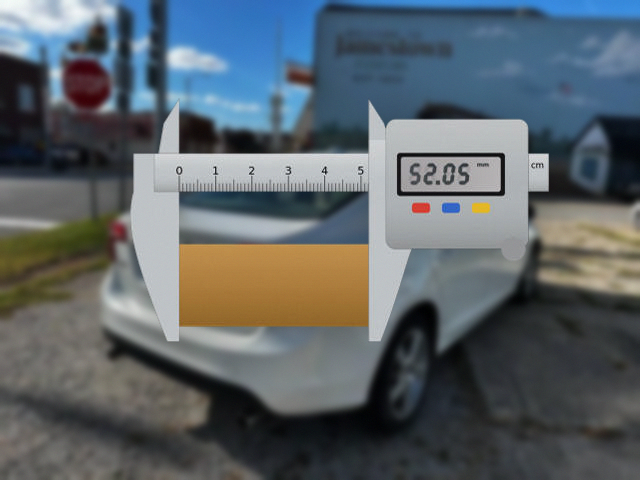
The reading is 52.05 mm
